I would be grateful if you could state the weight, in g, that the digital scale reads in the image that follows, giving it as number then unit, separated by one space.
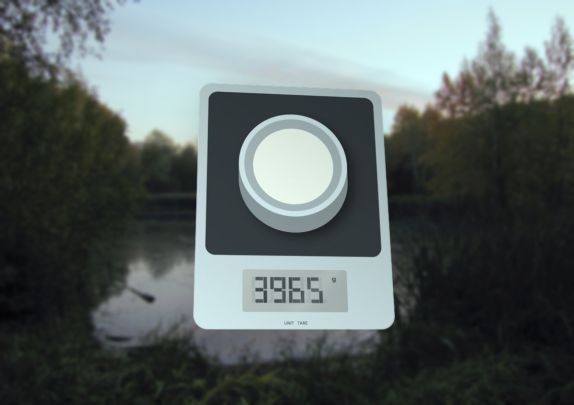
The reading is 3965 g
